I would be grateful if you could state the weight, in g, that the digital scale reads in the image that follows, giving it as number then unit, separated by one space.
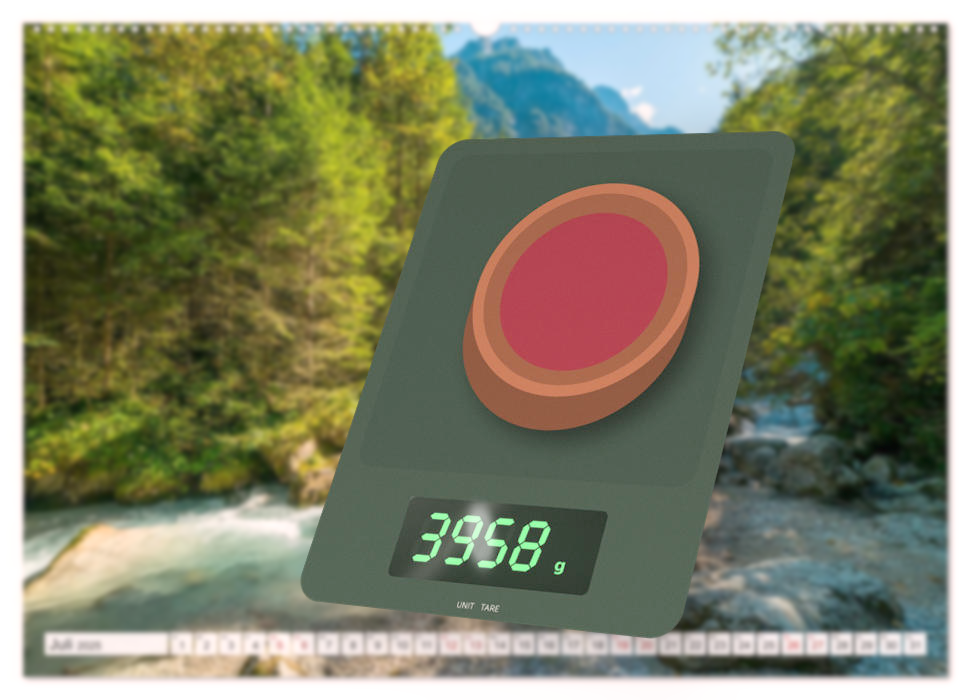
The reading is 3958 g
